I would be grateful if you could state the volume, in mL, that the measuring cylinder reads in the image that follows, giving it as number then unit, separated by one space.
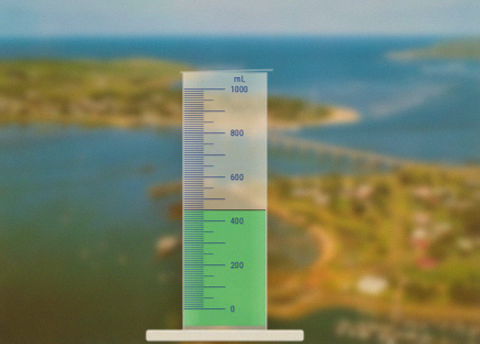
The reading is 450 mL
